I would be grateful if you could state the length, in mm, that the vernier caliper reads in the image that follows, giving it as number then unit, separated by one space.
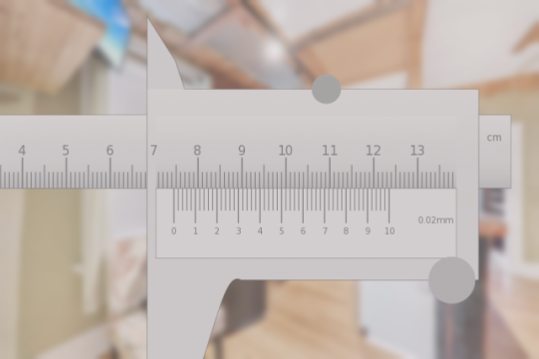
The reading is 74.5 mm
